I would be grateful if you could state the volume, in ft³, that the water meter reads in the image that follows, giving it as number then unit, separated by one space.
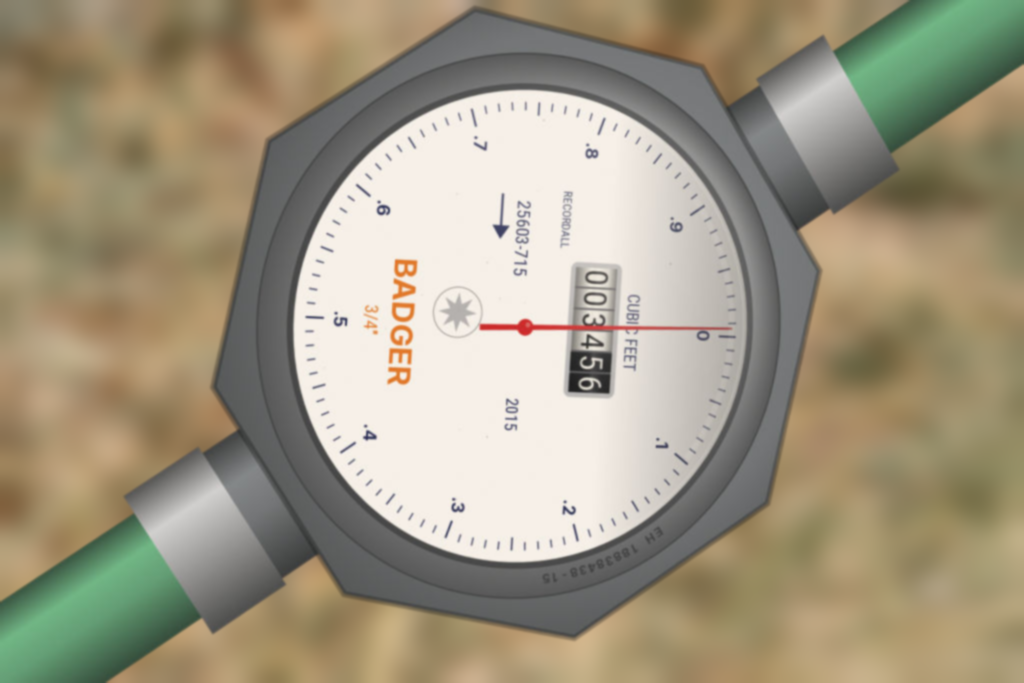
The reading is 3455.99 ft³
